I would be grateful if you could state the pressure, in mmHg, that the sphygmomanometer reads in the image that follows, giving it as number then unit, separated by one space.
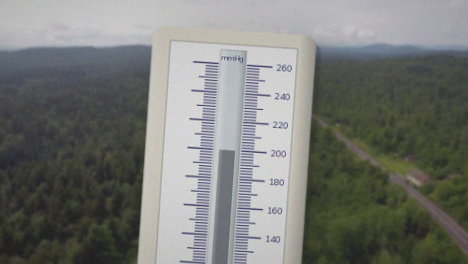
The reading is 200 mmHg
